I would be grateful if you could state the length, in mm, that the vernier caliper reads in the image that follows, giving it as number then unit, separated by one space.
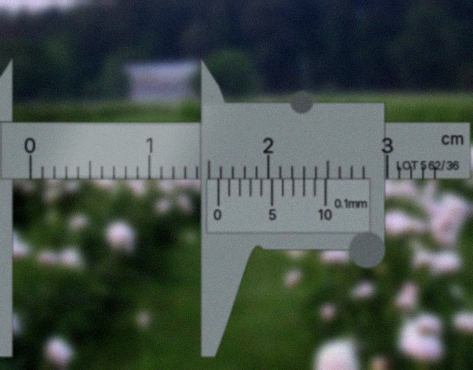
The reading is 15.8 mm
